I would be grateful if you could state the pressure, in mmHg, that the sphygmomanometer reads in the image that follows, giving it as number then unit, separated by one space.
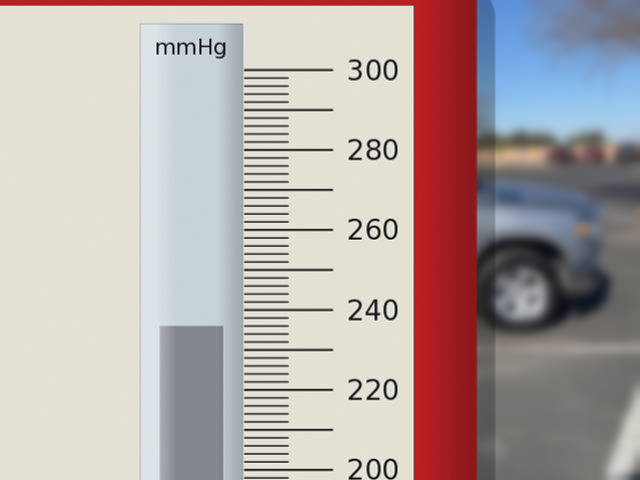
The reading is 236 mmHg
